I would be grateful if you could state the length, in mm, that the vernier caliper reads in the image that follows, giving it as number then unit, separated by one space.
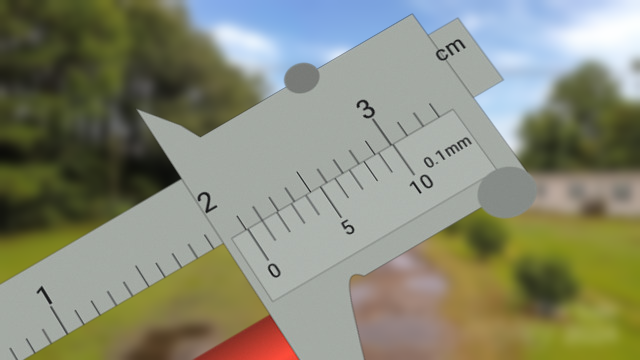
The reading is 21.1 mm
